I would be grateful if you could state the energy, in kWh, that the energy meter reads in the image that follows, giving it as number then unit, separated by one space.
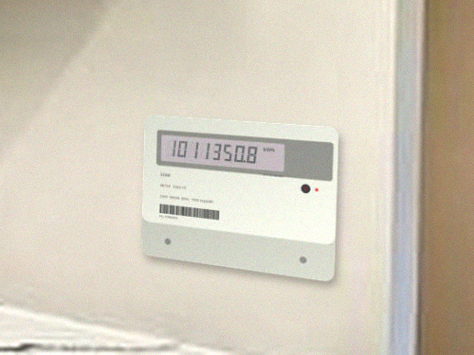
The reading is 1011350.8 kWh
